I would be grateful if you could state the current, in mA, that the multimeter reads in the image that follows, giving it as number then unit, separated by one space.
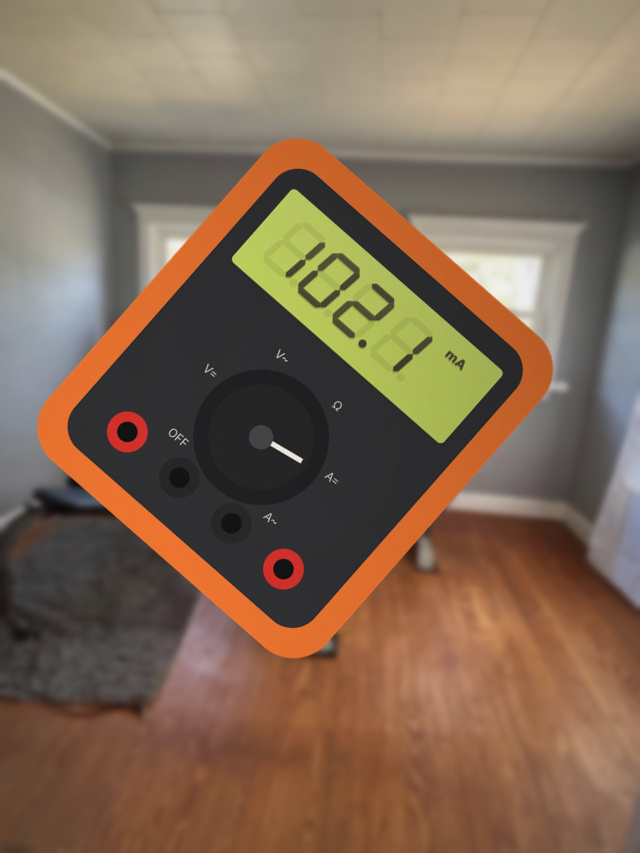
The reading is 102.1 mA
